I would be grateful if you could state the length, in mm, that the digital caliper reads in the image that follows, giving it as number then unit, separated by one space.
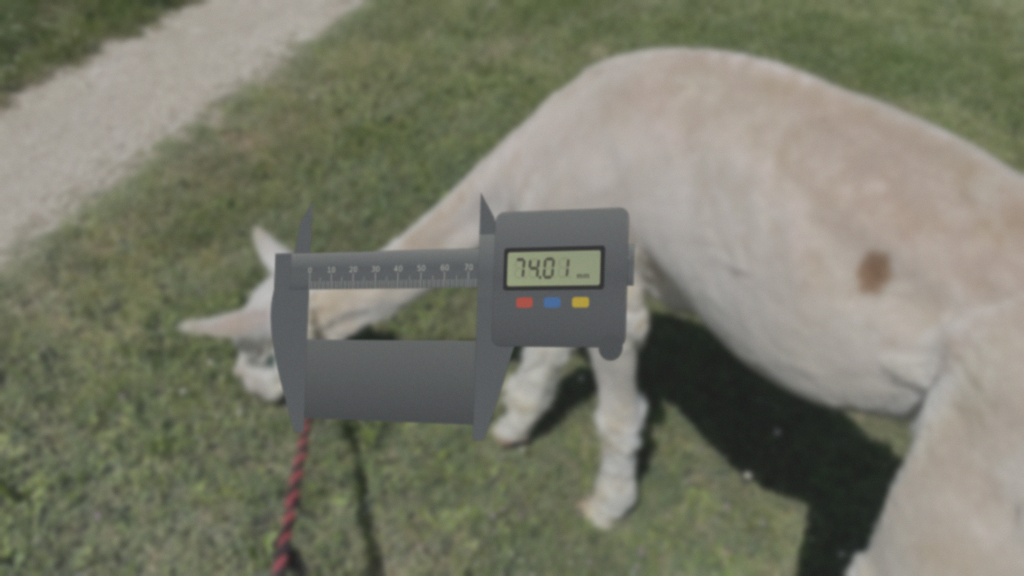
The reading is 74.01 mm
